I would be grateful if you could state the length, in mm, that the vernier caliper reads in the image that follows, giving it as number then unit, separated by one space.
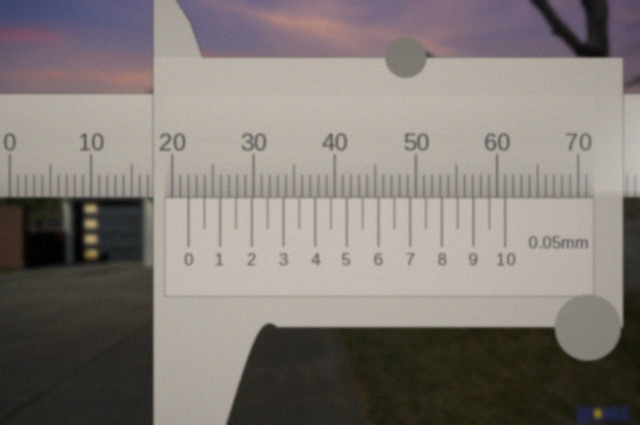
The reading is 22.0 mm
